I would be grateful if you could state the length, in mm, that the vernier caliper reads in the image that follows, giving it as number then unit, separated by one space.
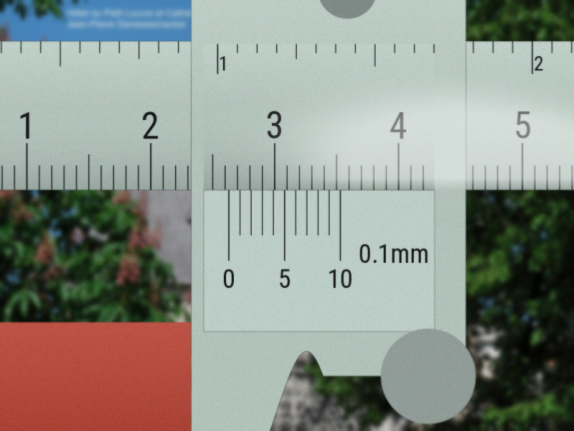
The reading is 26.3 mm
